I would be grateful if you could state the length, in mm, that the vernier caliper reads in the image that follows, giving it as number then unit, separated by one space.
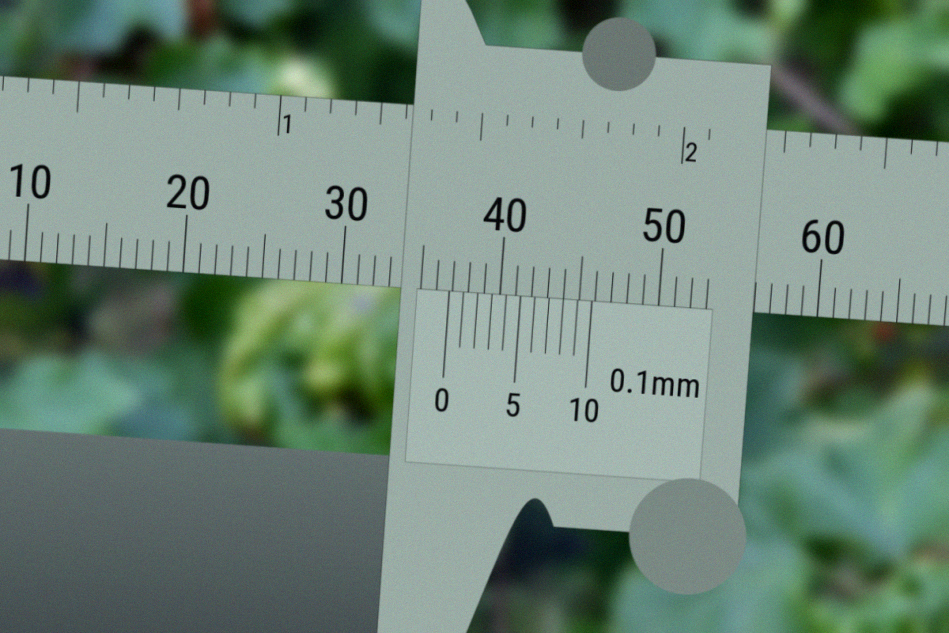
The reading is 36.8 mm
